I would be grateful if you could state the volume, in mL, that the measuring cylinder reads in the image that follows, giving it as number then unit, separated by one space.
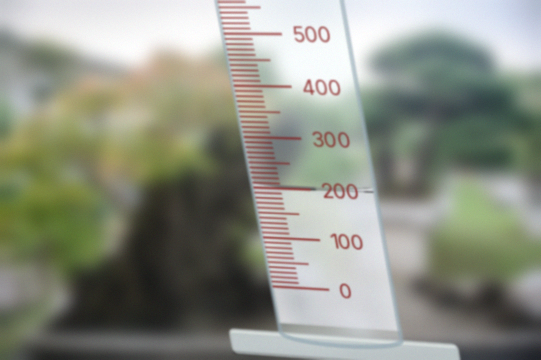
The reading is 200 mL
